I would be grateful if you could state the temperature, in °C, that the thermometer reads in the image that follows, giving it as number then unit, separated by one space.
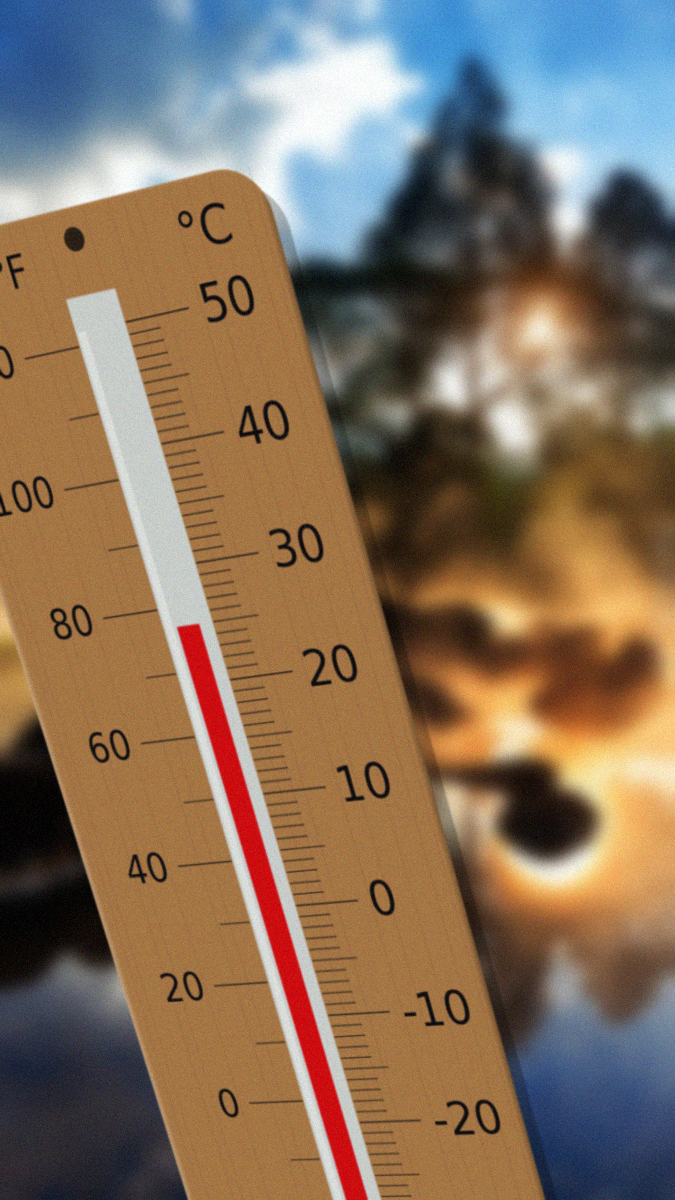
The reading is 25 °C
